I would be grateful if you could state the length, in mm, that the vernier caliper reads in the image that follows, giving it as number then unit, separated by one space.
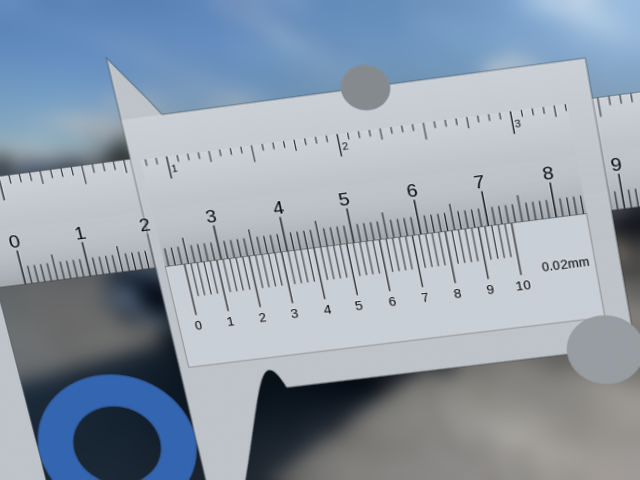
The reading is 24.4 mm
